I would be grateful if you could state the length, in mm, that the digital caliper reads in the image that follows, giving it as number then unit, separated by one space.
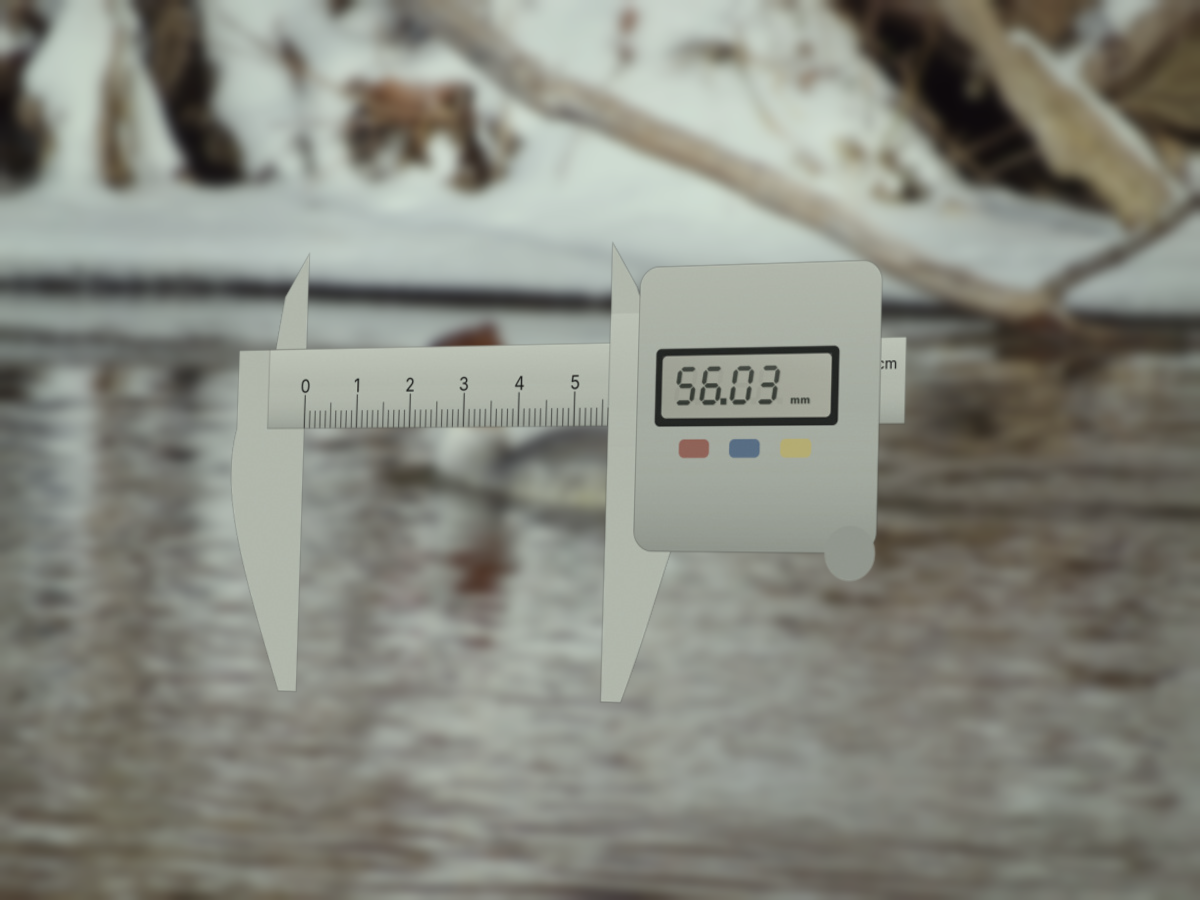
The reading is 56.03 mm
